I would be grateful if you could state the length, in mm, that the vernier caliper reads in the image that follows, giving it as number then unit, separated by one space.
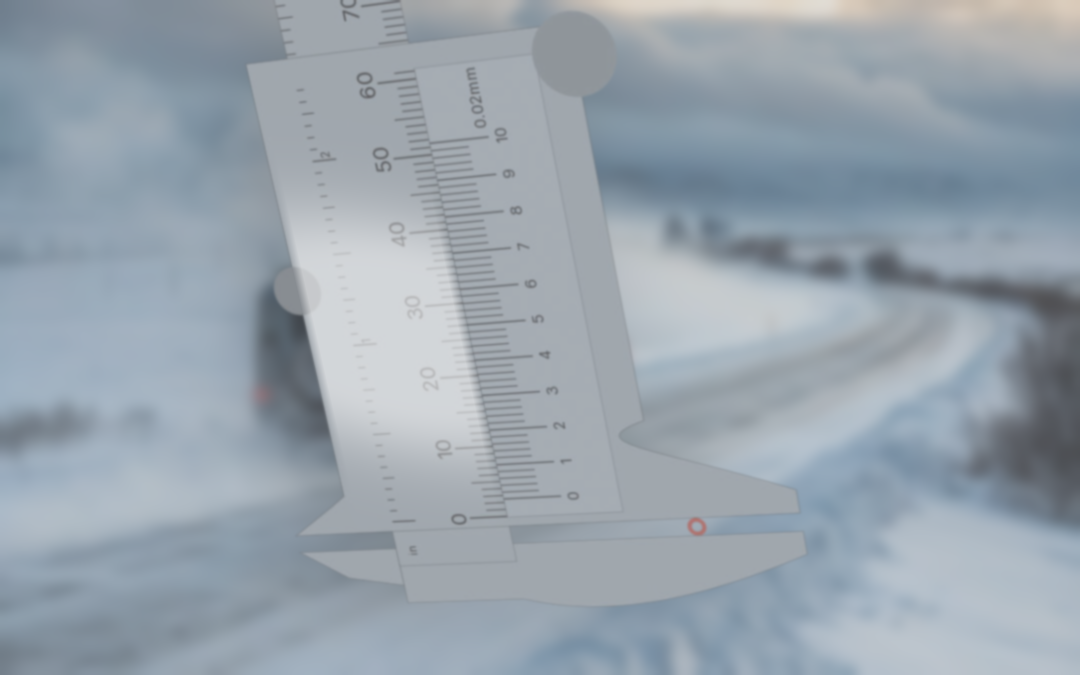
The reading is 2.5 mm
